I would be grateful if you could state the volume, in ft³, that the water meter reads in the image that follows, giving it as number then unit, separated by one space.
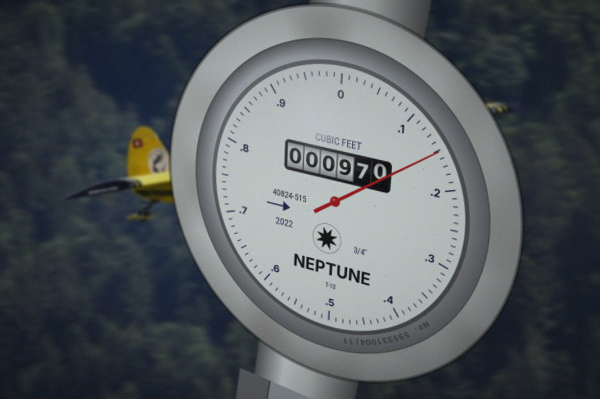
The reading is 970.15 ft³
